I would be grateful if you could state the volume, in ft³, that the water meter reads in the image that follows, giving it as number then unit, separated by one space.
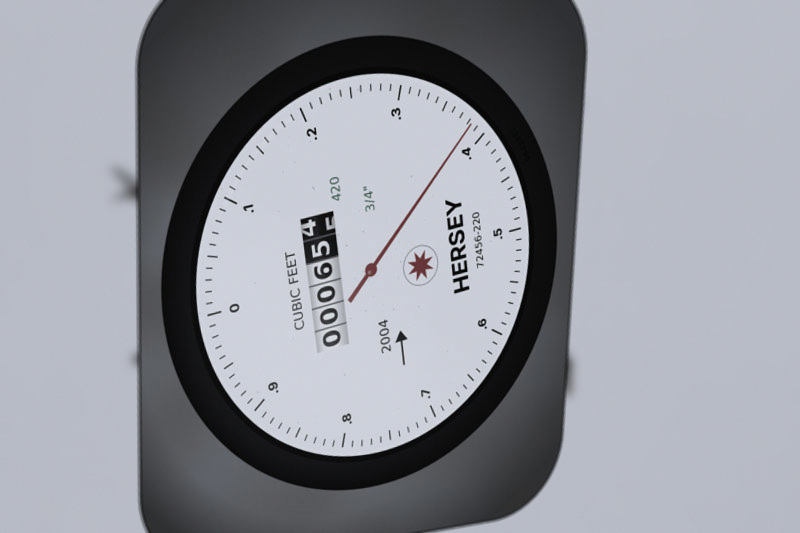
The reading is 654.38 ft³
